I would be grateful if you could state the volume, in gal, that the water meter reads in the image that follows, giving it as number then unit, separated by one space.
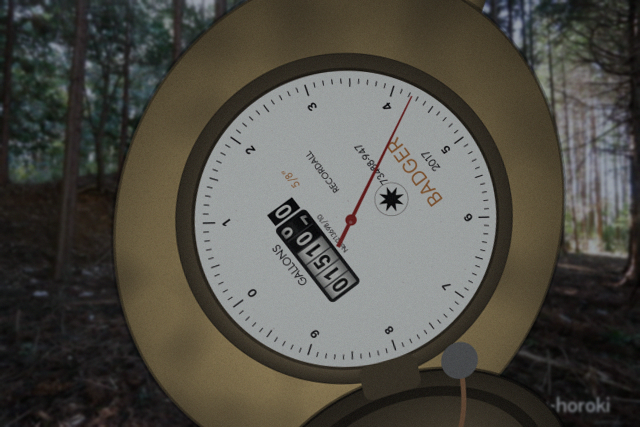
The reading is 151064.2 gal
